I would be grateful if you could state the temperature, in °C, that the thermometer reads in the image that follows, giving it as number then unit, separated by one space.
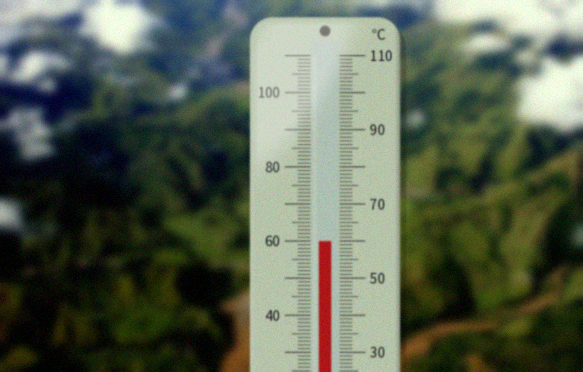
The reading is 60 °C
